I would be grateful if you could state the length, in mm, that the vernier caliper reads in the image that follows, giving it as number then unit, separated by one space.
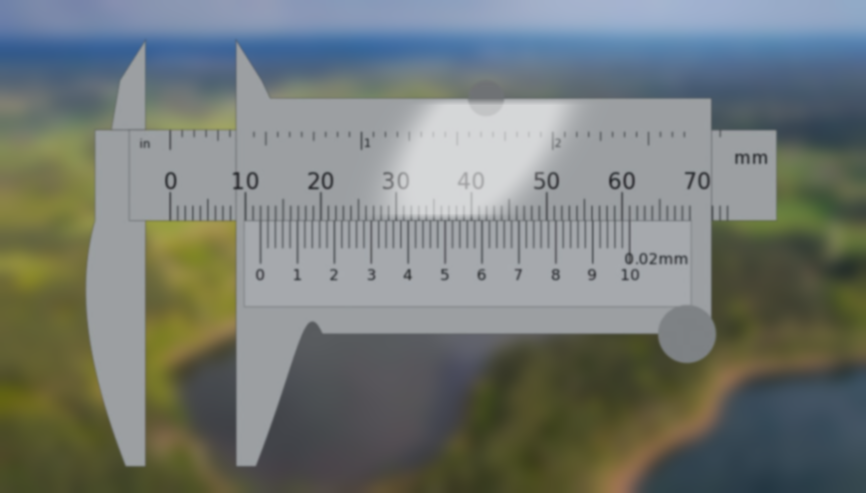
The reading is 12.0 mm
